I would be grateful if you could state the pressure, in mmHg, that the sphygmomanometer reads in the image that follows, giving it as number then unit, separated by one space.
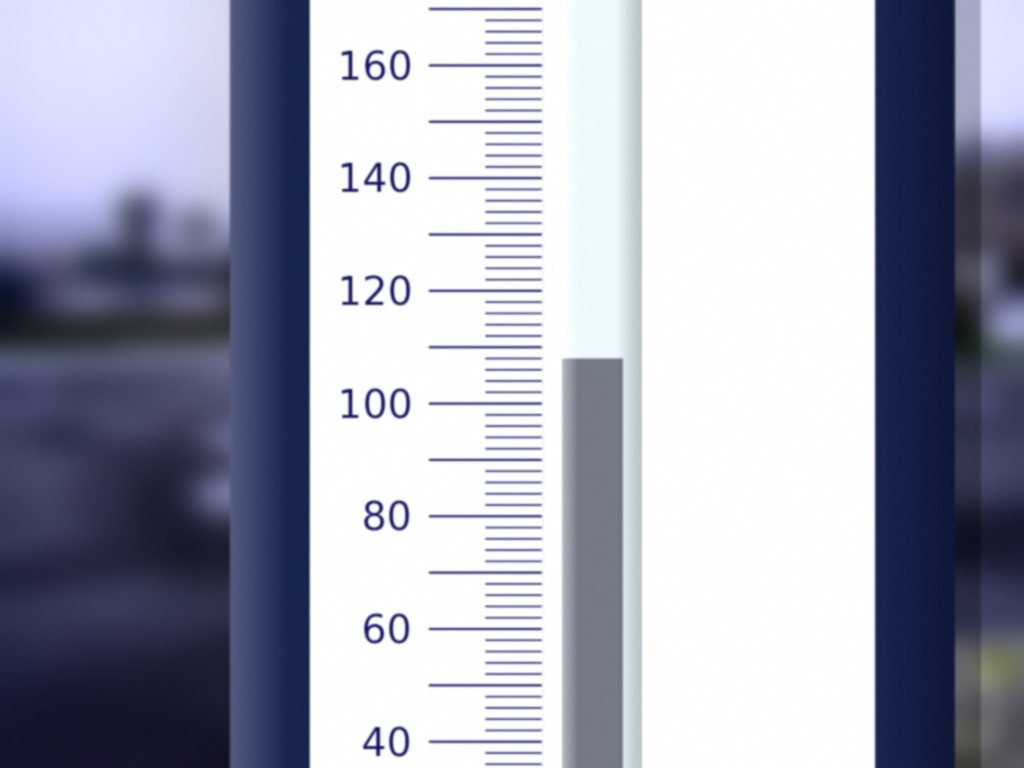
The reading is 108 mmHg
